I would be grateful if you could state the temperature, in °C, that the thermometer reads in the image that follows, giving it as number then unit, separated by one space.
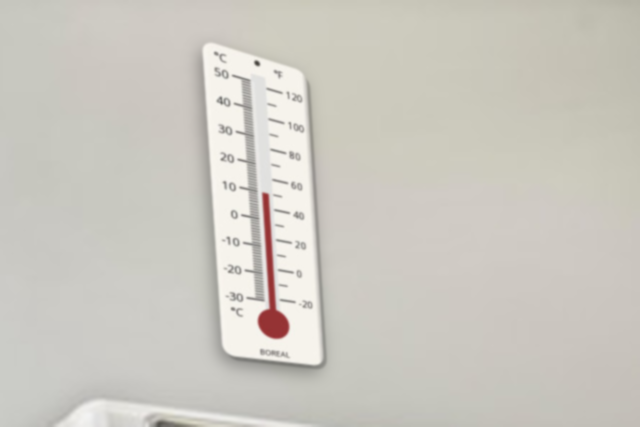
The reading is 10 °C
